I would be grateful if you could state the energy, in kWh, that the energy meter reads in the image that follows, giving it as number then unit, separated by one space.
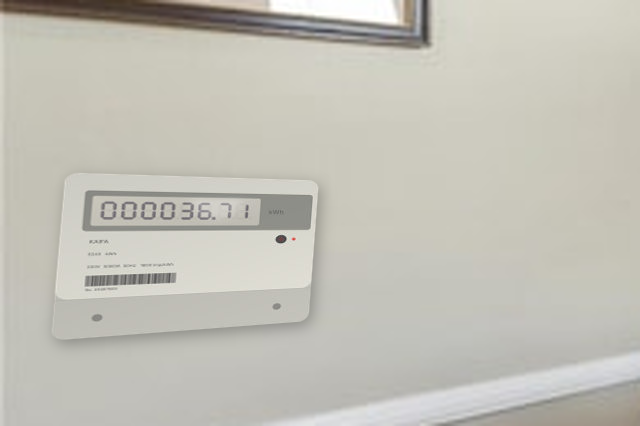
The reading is 36.71 kWh
